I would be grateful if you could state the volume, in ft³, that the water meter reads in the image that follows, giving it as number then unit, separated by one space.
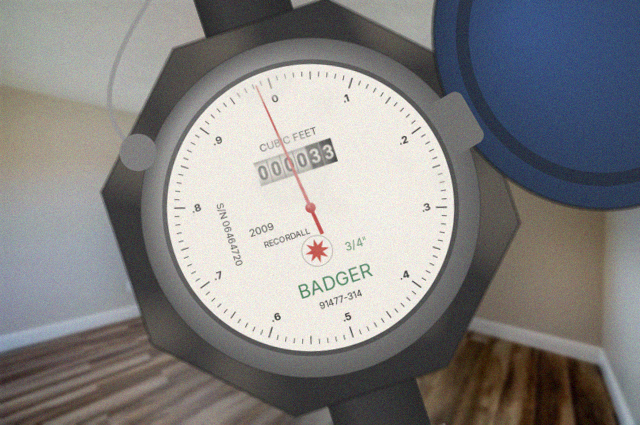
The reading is 32.98 ft³
